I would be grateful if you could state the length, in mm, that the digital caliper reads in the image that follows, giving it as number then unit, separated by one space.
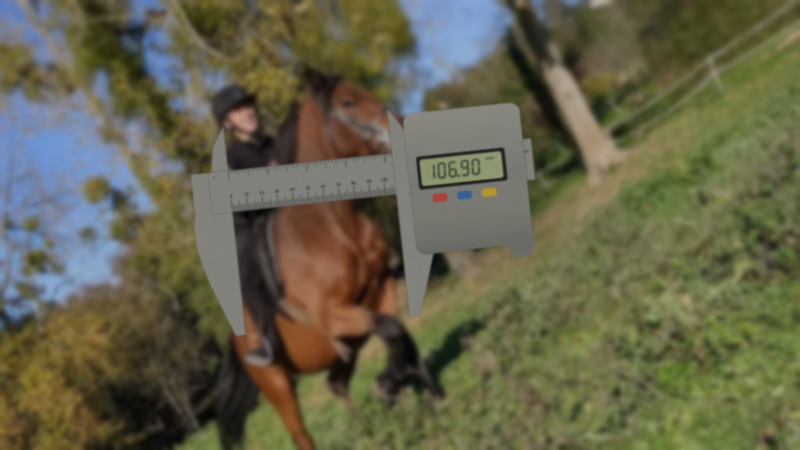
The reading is 106.90 mm
